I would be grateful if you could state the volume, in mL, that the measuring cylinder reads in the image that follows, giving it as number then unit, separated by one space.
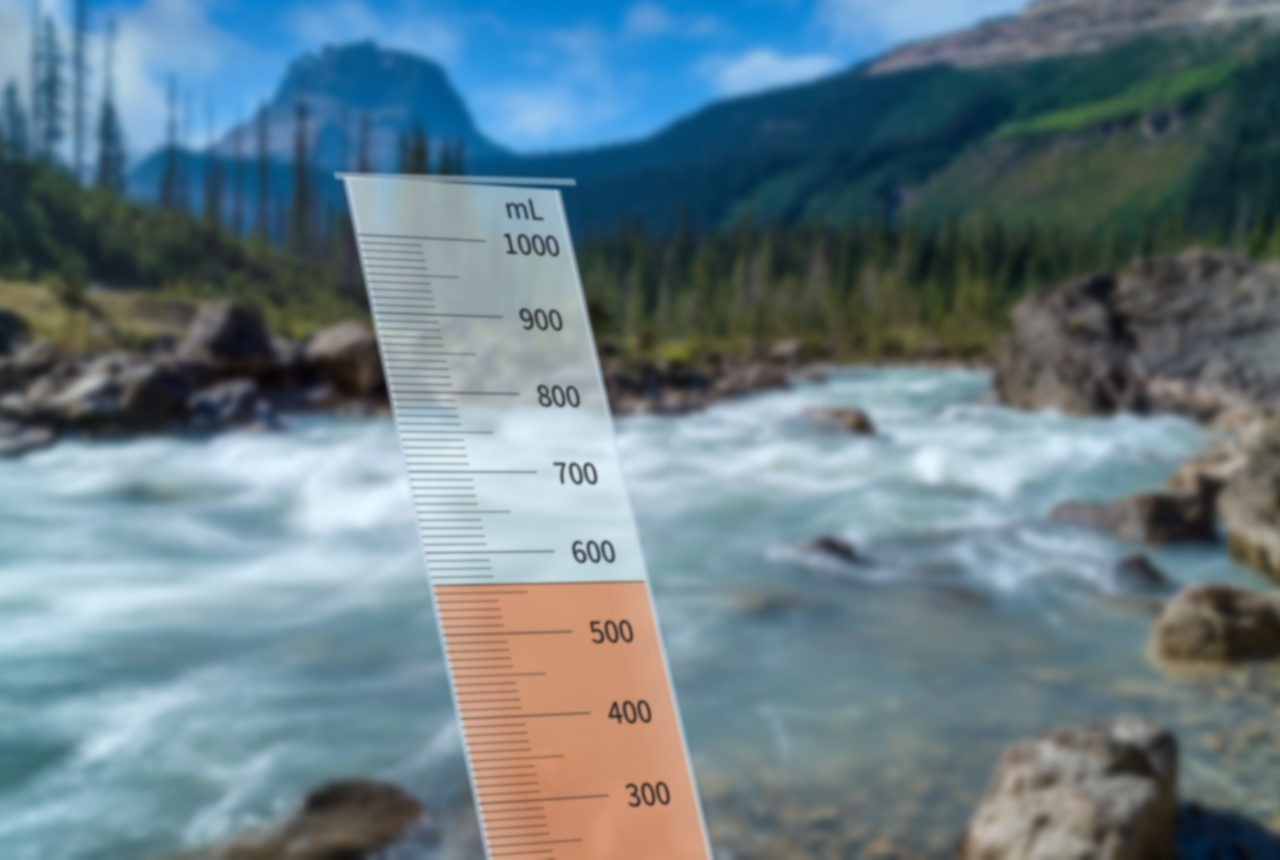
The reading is 560 mL
